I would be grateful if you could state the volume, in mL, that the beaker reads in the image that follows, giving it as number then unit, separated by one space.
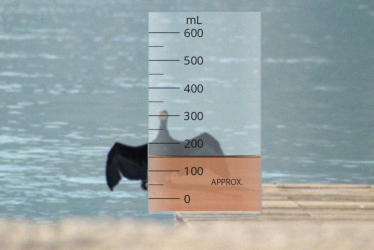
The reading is 150 mL
